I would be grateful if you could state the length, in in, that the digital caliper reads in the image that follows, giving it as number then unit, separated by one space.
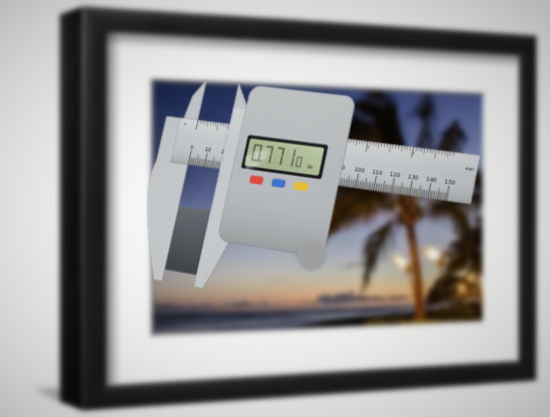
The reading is 0.7710 in
